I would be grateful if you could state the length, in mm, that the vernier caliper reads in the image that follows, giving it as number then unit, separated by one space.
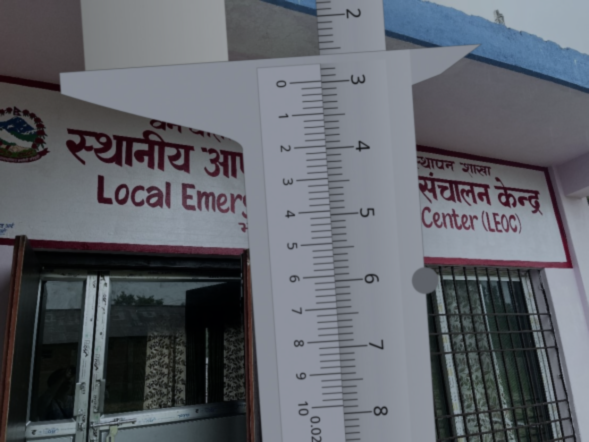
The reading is 29.8 mm
